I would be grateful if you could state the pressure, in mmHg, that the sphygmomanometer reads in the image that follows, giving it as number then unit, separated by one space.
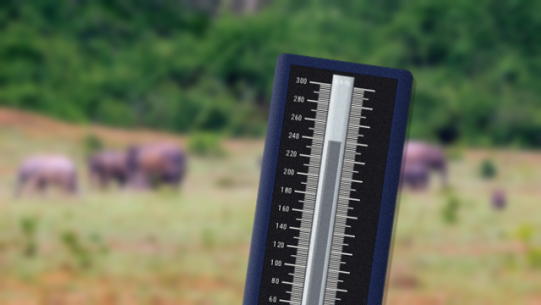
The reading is 240 mmHg
